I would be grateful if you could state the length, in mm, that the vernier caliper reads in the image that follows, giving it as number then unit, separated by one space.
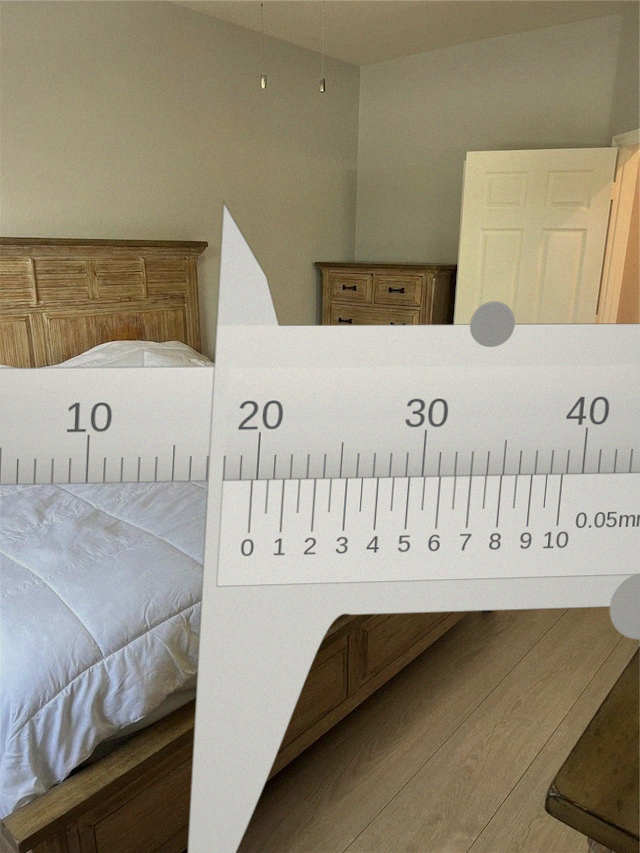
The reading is 19.7 mm
